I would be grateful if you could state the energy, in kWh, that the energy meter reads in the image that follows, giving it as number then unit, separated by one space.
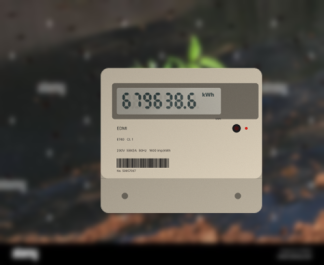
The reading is 679638.6 kWh
